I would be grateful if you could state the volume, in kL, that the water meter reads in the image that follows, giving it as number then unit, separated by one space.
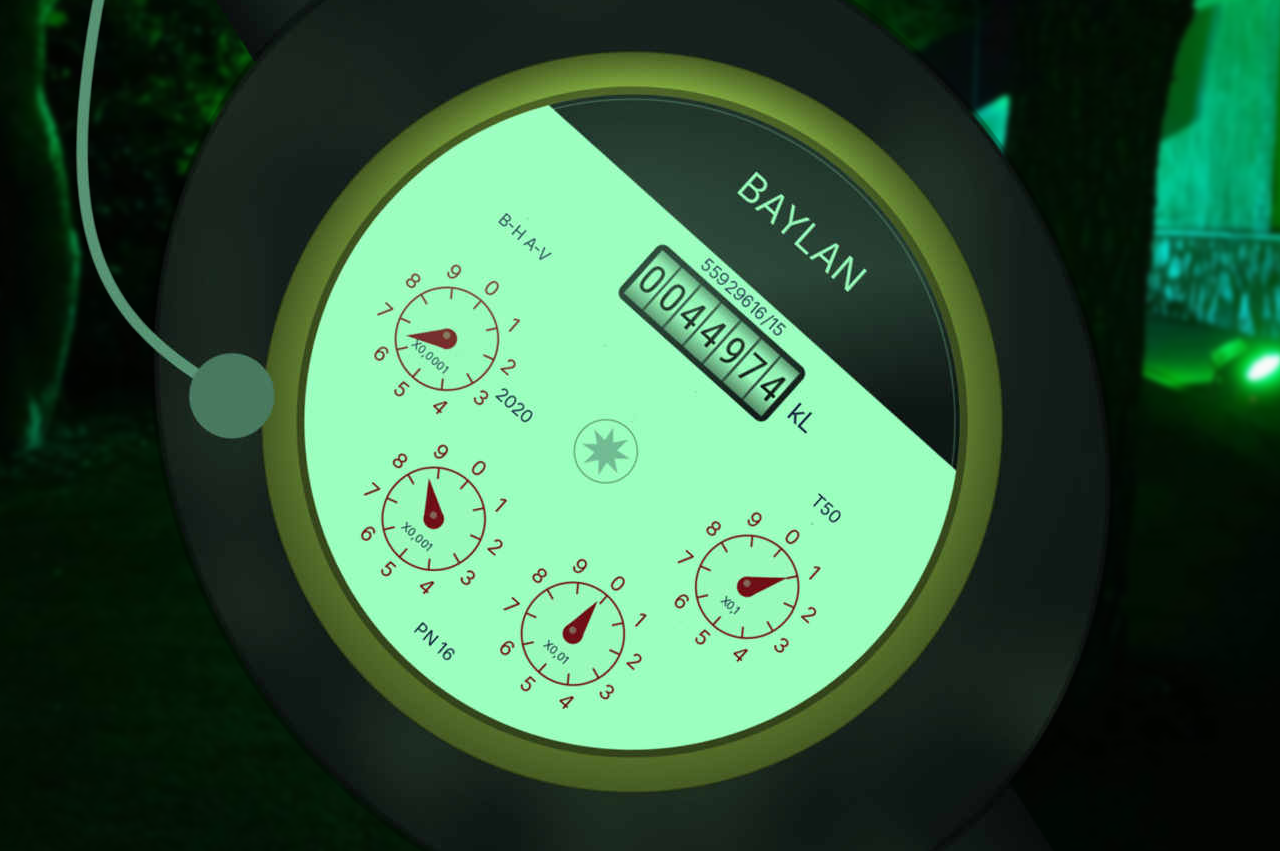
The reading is 44974.0986 kL
